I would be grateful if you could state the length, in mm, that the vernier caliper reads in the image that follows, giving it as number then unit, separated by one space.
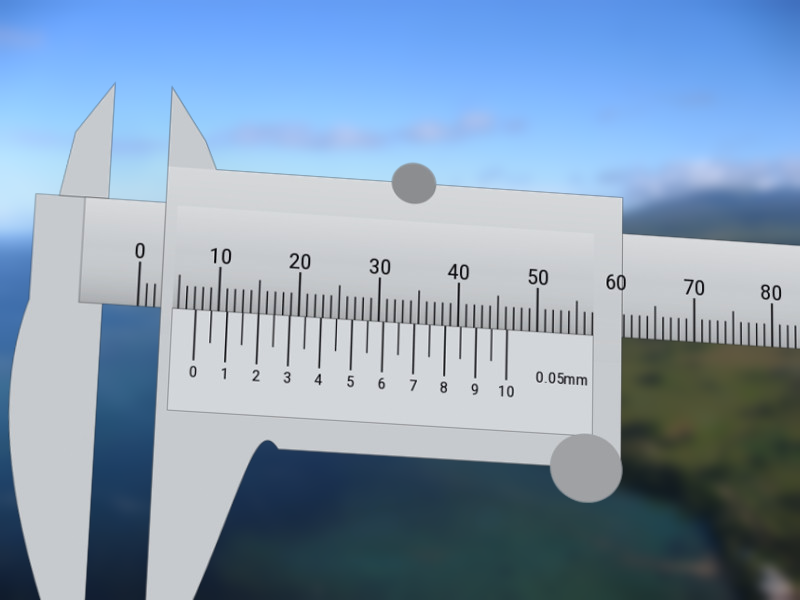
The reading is 7.2 mm
